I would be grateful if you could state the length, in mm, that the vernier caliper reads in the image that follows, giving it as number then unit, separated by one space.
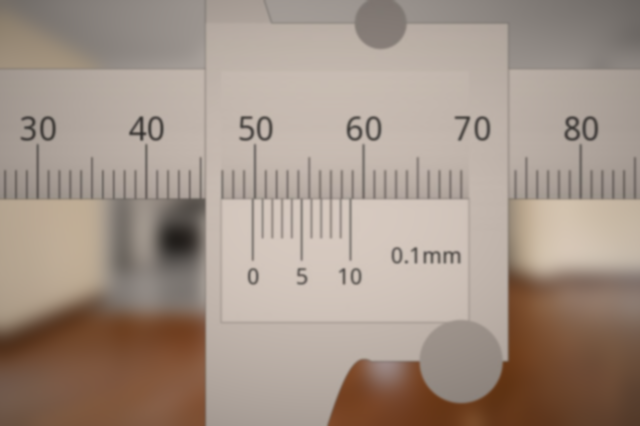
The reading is 49.8 mm
